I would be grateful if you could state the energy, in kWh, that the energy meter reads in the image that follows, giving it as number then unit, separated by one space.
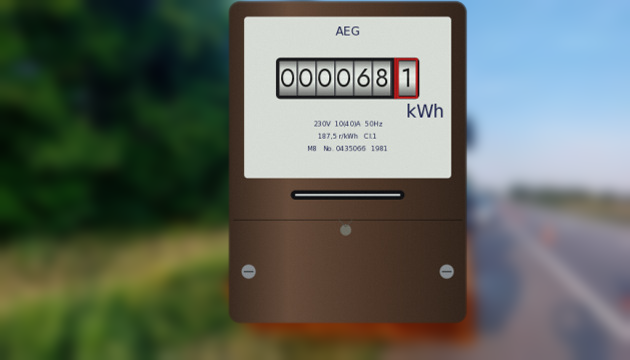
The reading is 68.1 kWh
